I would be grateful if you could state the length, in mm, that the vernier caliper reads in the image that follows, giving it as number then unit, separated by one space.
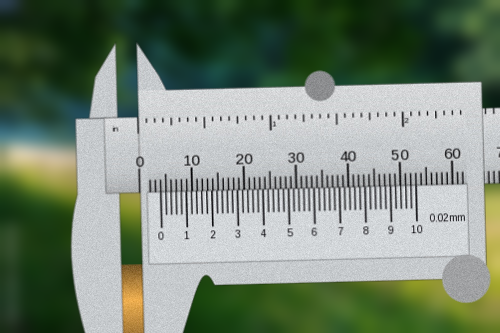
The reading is 4.0 mm
